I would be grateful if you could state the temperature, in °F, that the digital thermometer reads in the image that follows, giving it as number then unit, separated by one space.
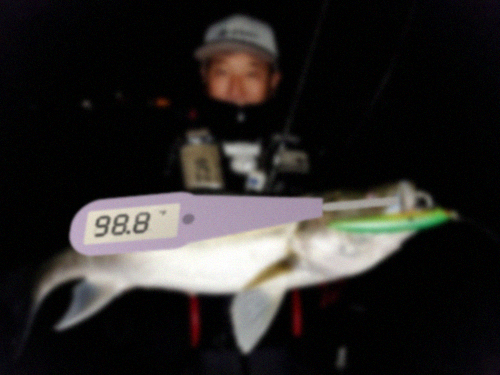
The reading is 98.8 °F
